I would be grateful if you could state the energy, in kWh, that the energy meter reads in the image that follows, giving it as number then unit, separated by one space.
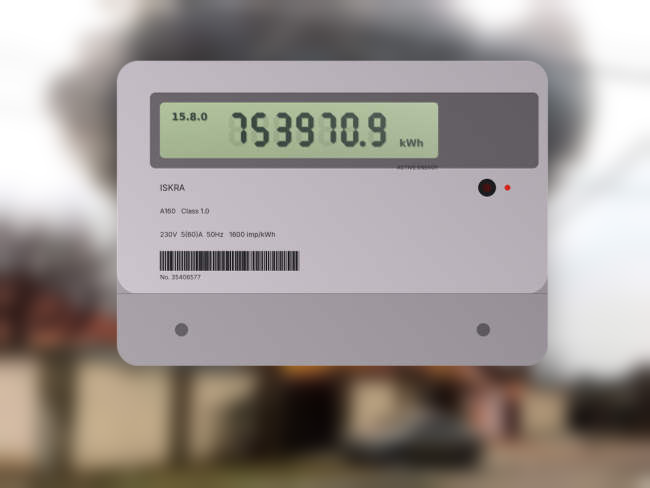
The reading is 753970.9 kWh
